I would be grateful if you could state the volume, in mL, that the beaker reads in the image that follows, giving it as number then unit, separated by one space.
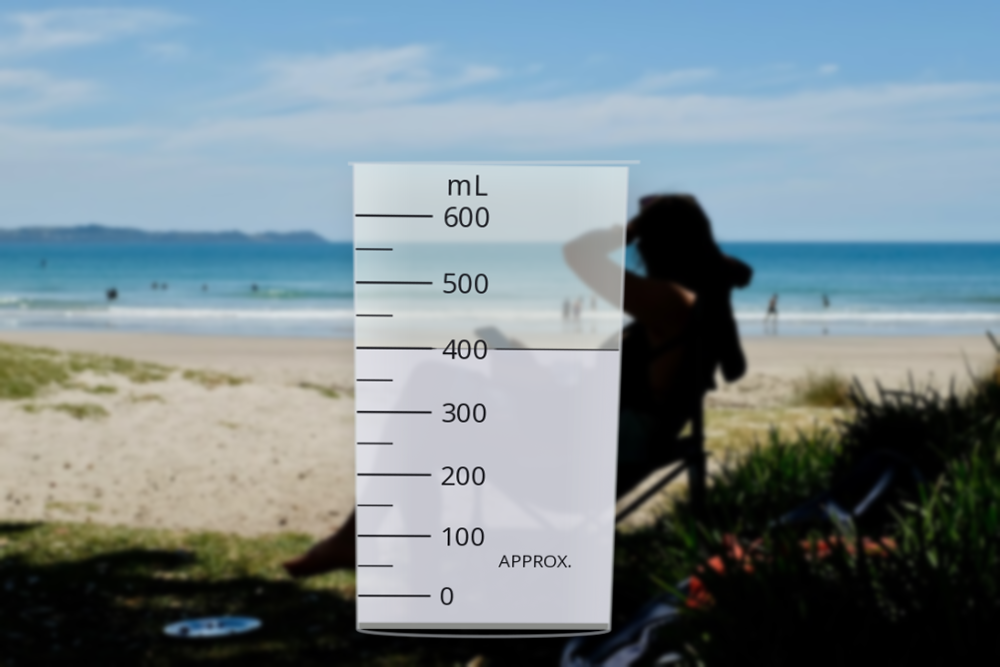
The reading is 400 mL
